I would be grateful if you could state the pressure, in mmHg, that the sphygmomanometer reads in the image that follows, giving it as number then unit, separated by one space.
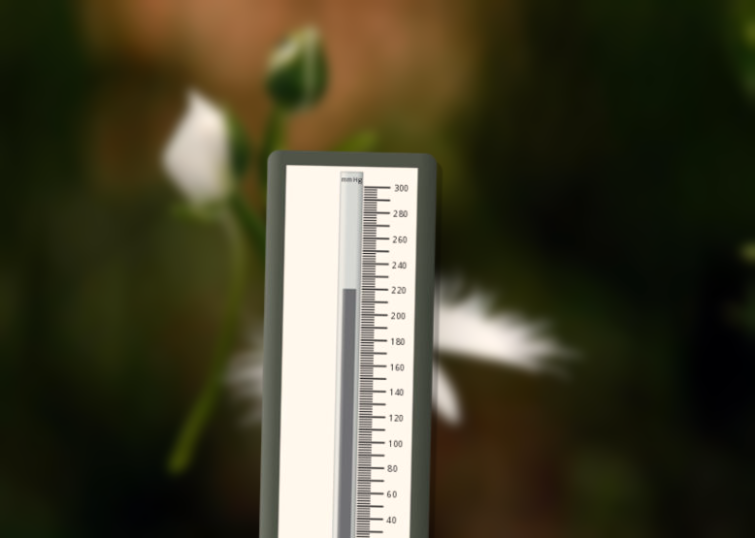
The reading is 220 mmHg
